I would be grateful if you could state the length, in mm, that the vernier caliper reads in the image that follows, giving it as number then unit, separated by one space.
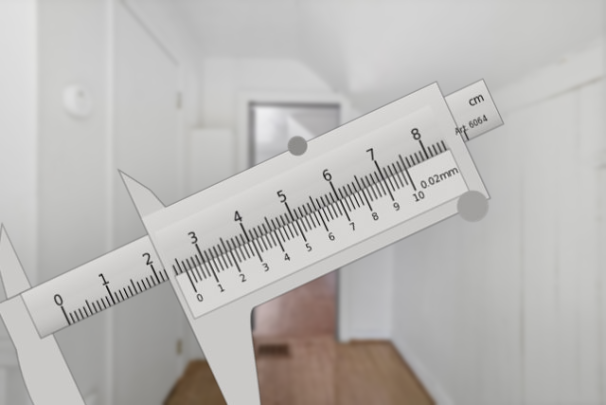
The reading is 26.0 mm
